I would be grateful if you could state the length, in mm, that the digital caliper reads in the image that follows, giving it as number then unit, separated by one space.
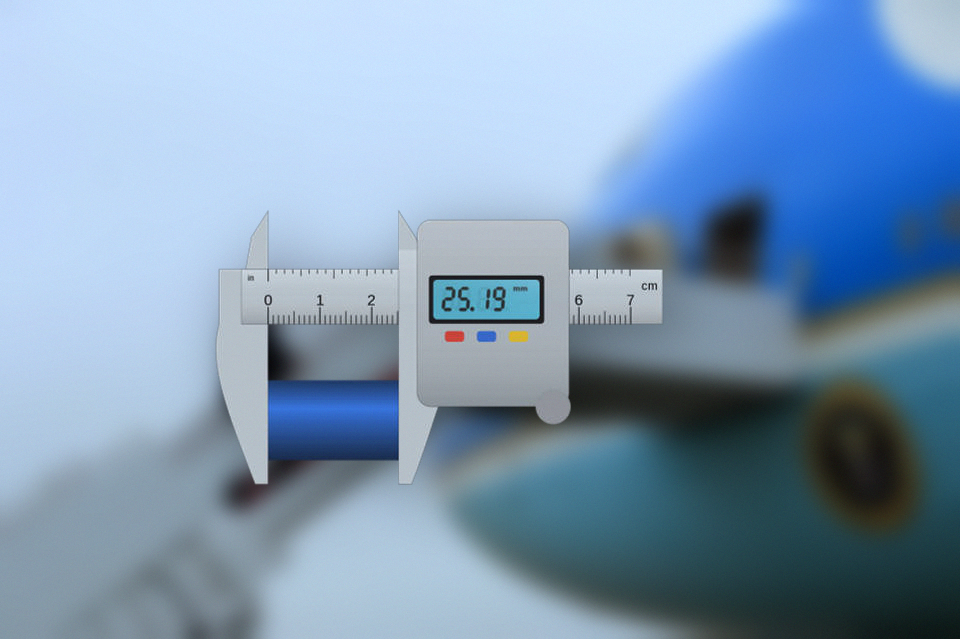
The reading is 25.19 mm
